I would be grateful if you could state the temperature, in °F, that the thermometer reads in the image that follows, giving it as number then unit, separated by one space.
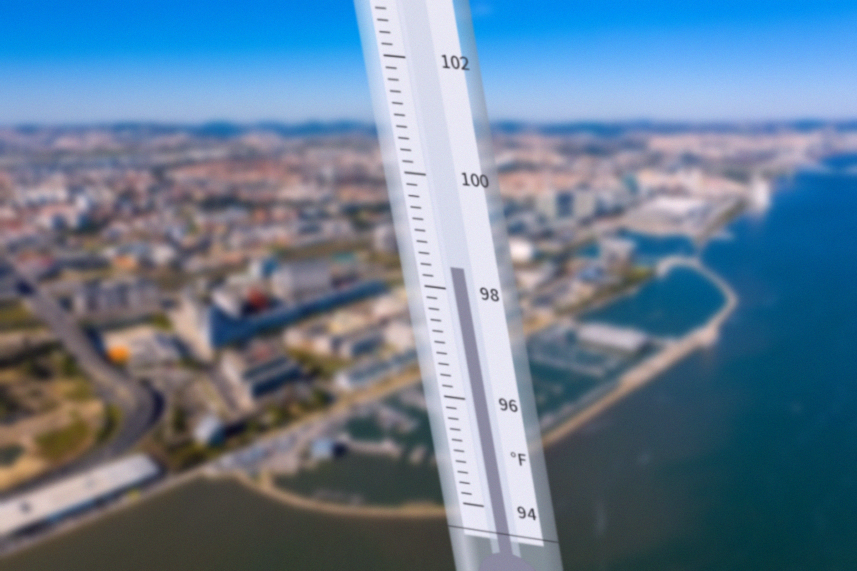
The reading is 98.4 °F
